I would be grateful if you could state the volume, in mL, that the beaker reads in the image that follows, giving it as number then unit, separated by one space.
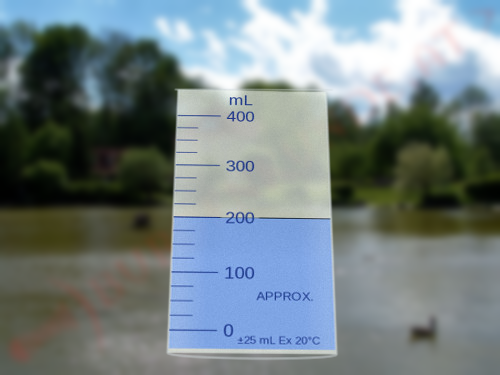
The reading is 200 mL
